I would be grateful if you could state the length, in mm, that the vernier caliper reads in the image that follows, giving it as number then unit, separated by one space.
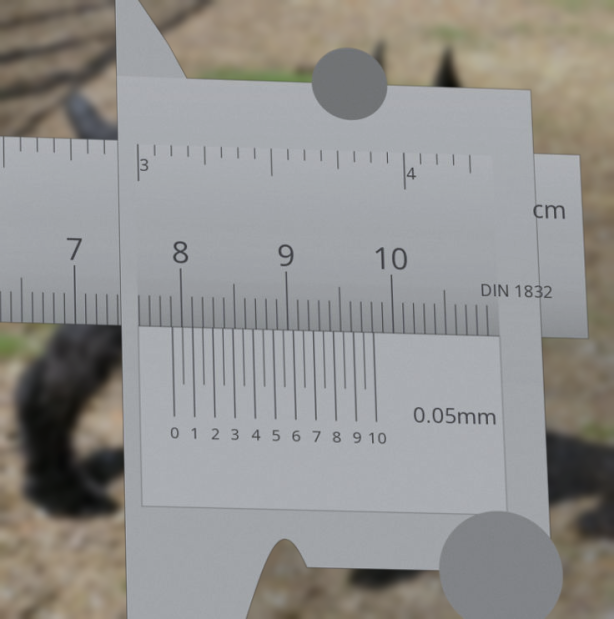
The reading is 79.1 mm
